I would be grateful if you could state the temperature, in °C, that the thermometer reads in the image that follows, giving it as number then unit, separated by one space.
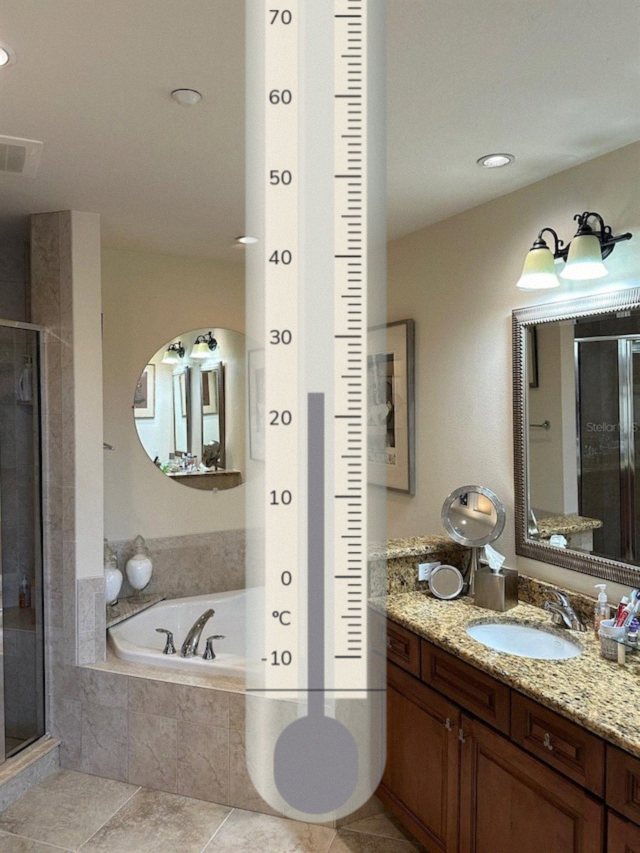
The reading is 23 °C
